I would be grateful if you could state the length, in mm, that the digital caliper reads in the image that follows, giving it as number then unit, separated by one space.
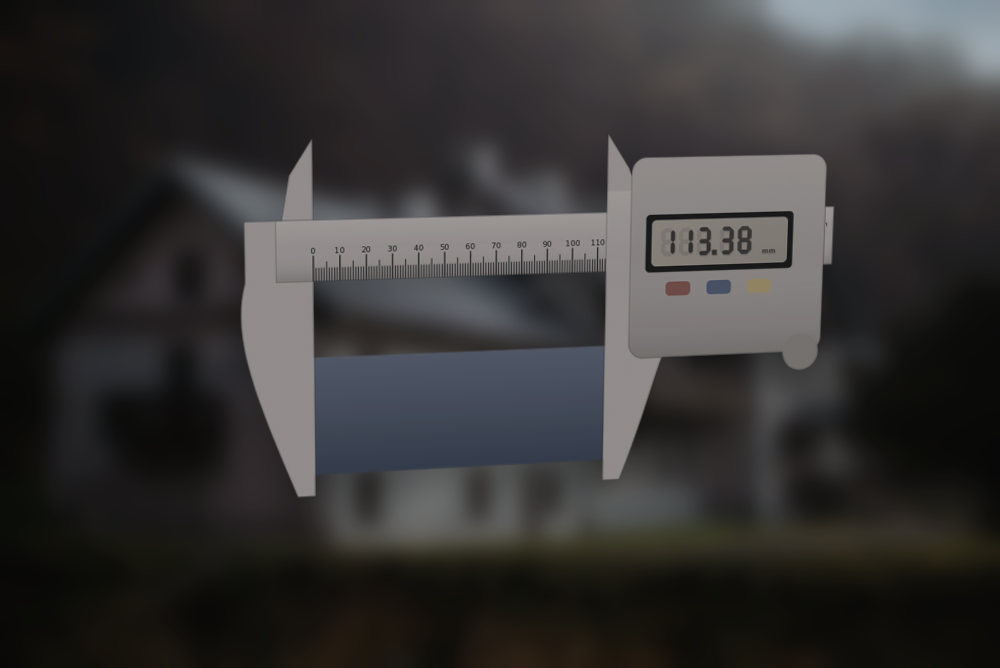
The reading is 113.38 mm
